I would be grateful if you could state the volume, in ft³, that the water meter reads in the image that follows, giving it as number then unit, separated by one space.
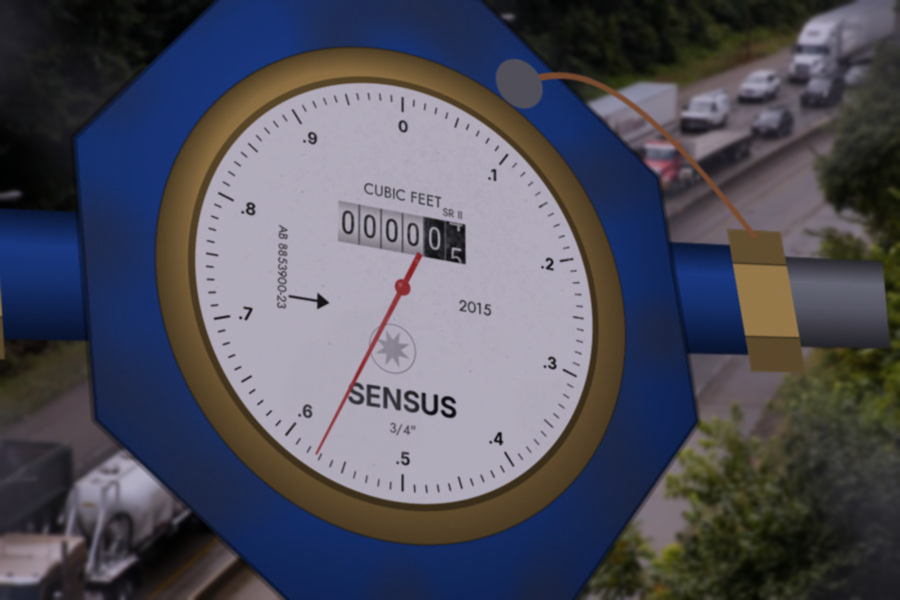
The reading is 4.57 ft³
